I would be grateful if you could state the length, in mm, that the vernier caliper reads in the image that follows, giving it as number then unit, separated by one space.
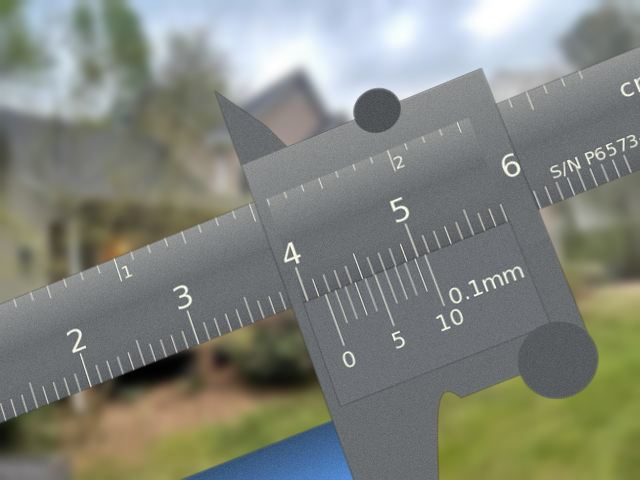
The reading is 41.6 mm
